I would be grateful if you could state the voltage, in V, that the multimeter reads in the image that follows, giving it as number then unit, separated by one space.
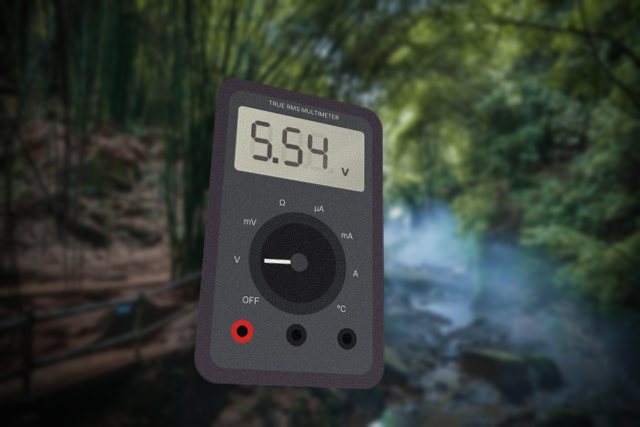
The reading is 5.54 V
